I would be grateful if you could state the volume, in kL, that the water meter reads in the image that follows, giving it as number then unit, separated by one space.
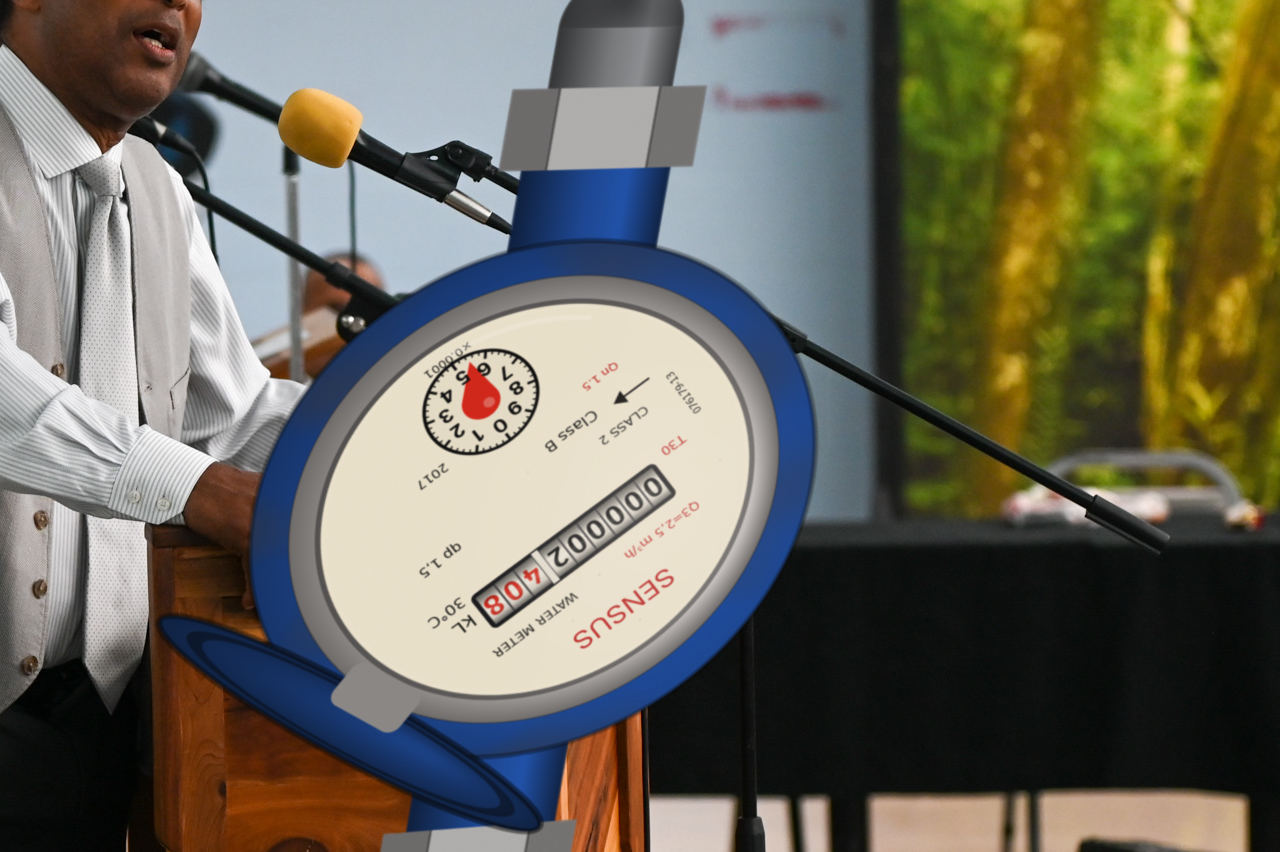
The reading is 2.4085 kL
